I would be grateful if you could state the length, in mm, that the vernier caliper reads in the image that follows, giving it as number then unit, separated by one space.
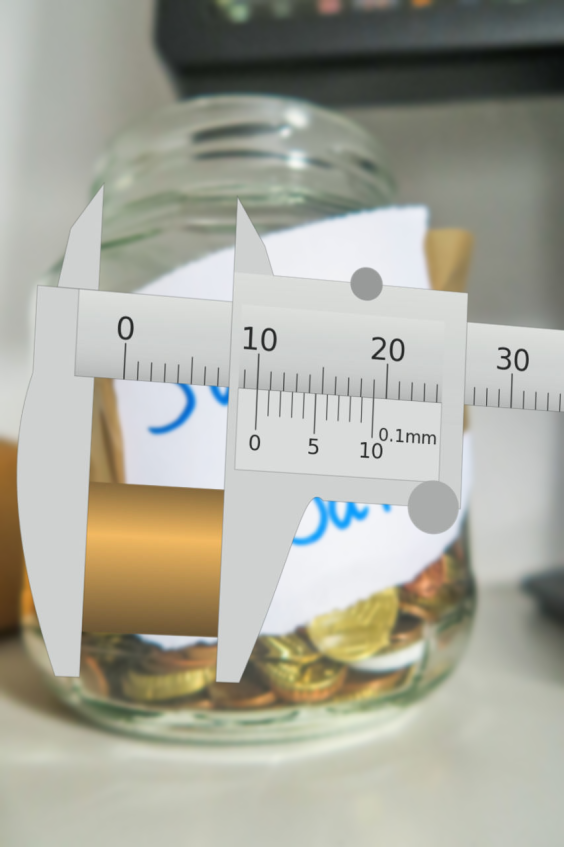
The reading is 10.0 mm
